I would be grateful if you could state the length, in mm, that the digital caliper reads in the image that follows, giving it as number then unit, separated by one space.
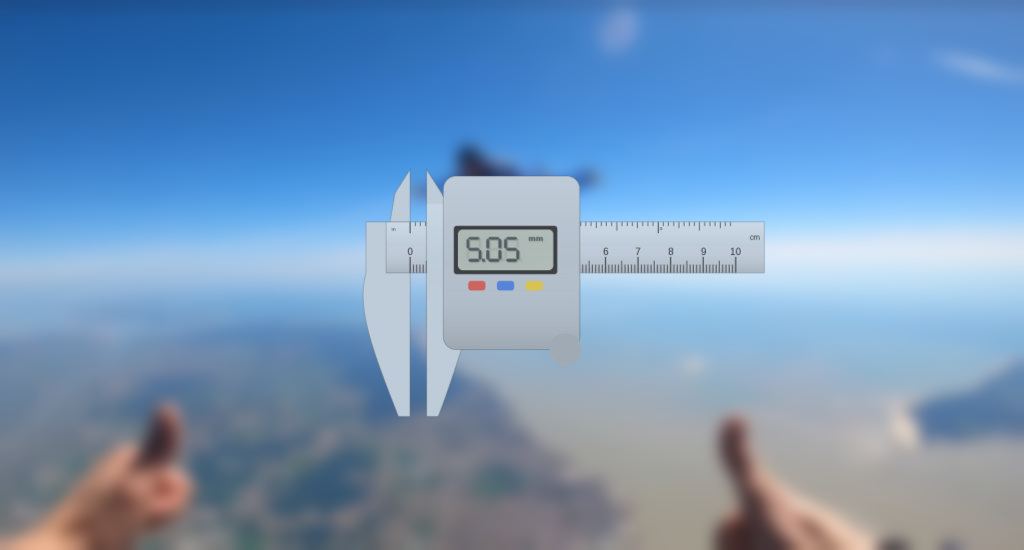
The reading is 5.05 mm
